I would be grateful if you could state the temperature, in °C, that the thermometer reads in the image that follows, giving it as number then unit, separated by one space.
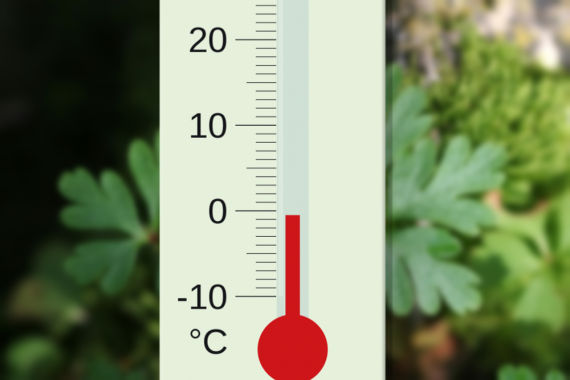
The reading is -0.5 °C
